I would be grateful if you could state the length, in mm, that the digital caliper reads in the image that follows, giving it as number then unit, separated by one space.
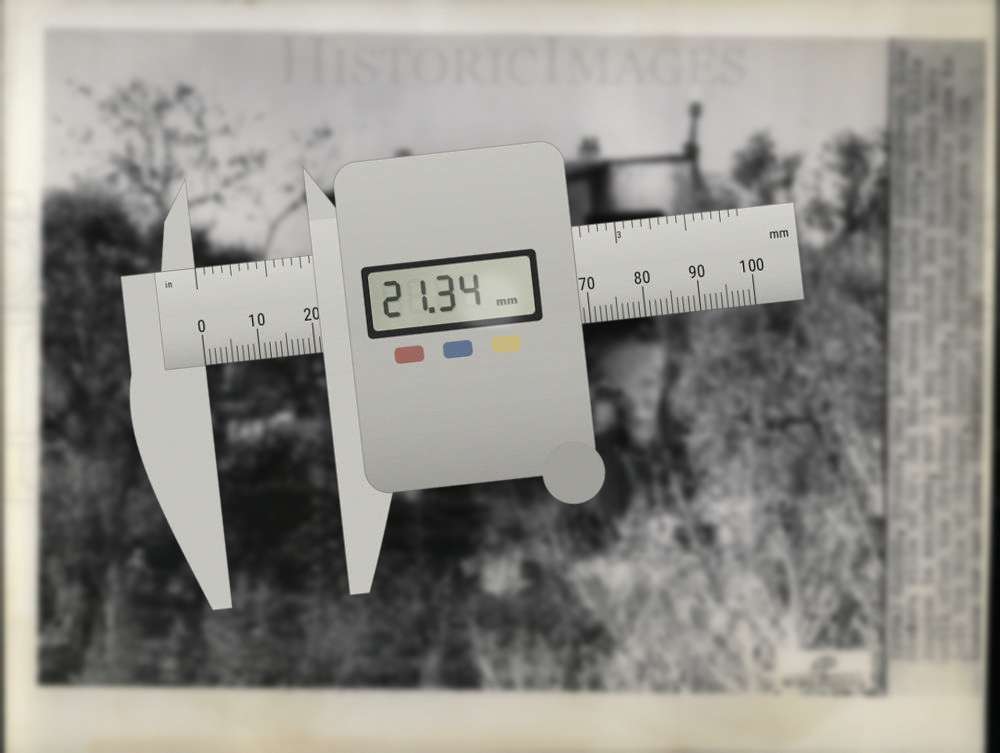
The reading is 21.34 mm
